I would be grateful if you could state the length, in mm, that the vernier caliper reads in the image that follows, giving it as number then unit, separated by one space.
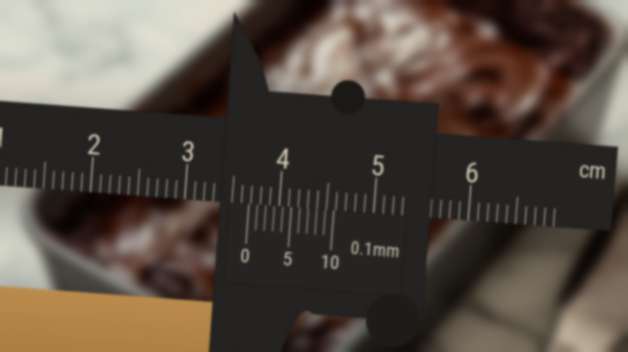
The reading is 36.8 mm
